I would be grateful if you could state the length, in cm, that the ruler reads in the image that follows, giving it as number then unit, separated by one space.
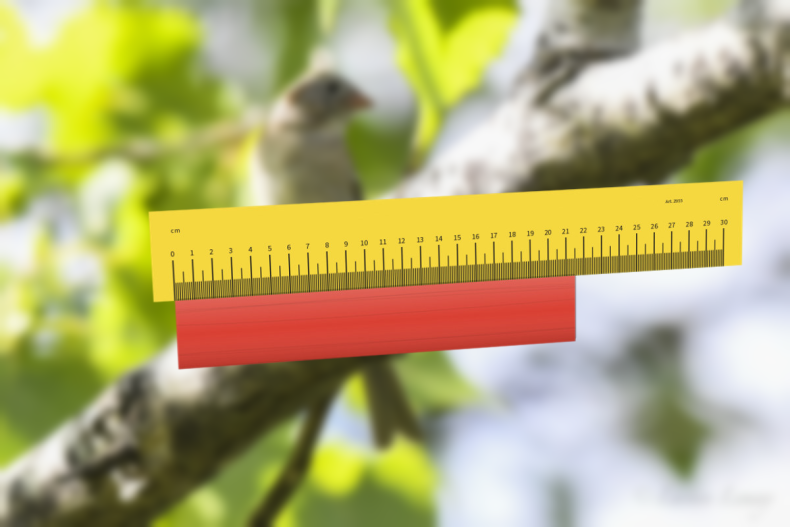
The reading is 21.5 cm
